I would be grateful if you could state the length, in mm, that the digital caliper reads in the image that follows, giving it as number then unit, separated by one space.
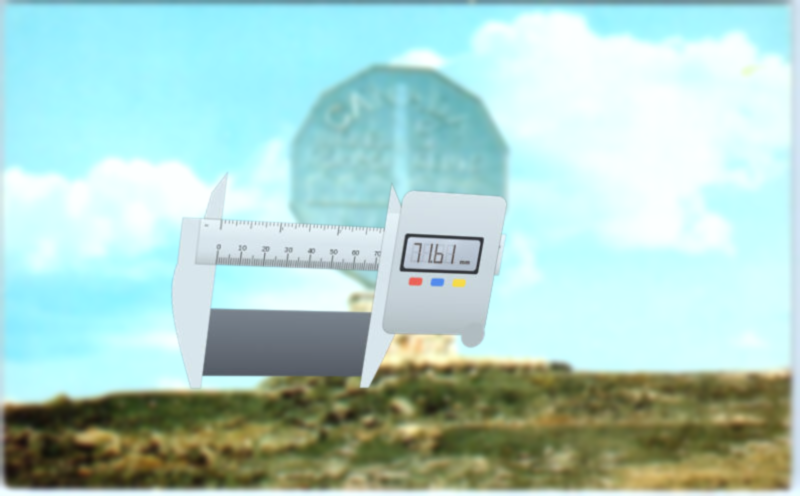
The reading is 71.61 mm
